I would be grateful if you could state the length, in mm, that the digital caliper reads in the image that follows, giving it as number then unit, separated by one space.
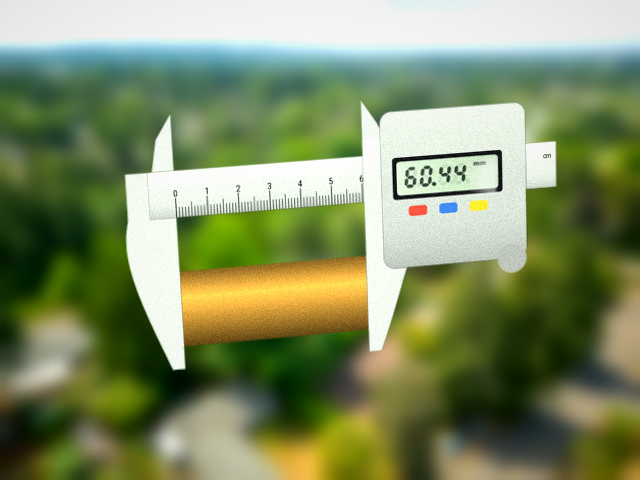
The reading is 60.44 mm
